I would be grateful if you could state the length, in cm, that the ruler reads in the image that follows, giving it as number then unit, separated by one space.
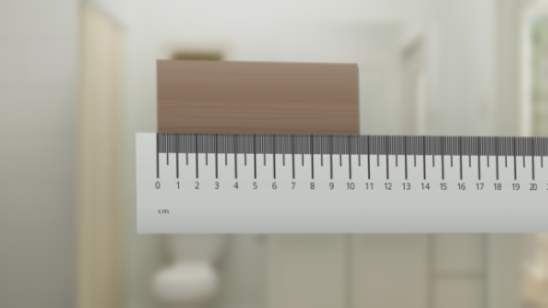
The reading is 10.5 cm
